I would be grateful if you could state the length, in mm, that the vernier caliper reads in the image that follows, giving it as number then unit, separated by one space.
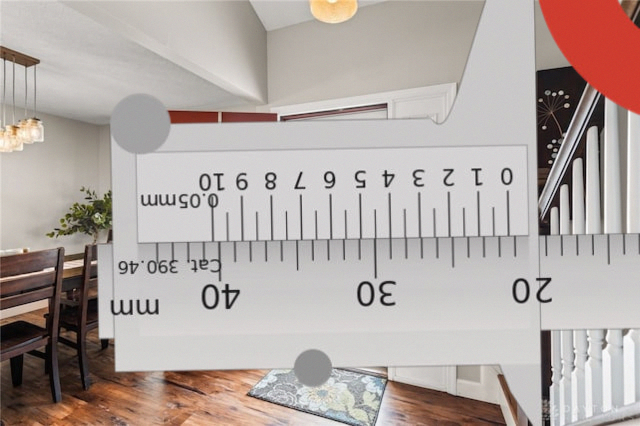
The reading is 21.4 mm
